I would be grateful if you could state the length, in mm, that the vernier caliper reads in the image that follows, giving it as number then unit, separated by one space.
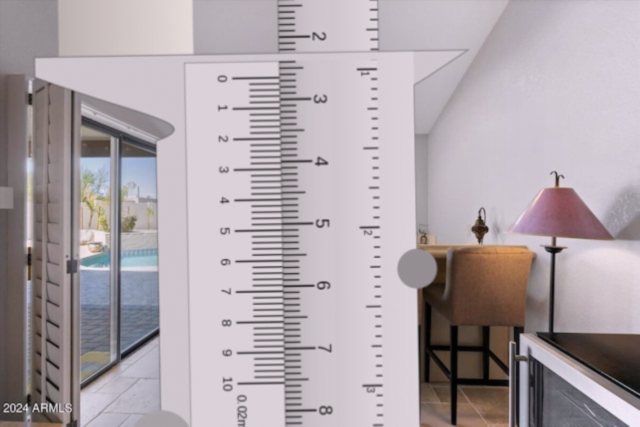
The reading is 26.5 mm
